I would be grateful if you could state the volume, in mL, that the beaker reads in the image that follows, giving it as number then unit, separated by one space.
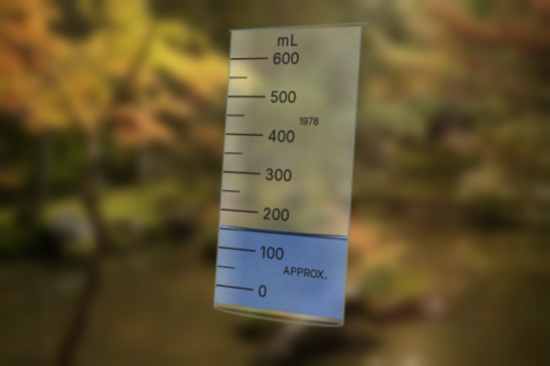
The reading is 150 mL
